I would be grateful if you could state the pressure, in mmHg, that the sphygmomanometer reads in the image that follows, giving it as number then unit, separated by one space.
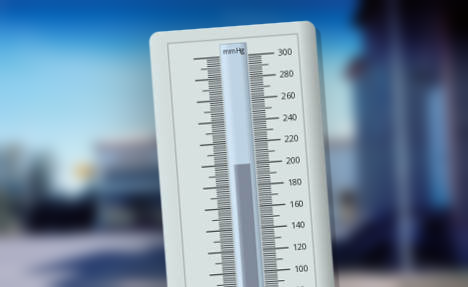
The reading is 200 mmHg
